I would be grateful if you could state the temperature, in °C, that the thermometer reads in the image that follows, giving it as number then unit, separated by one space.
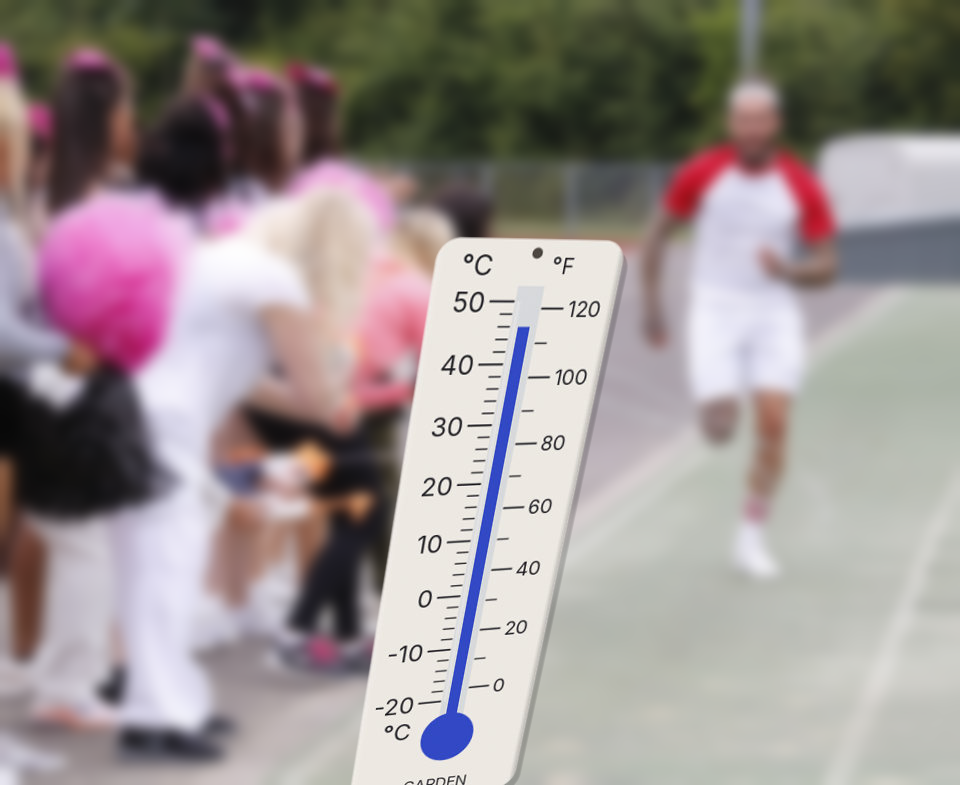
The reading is 46 °C
